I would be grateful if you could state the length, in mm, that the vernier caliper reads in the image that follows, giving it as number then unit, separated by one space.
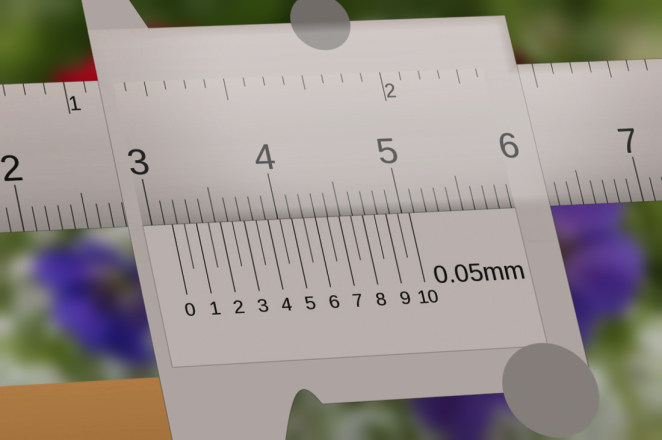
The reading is 31.6 mm
